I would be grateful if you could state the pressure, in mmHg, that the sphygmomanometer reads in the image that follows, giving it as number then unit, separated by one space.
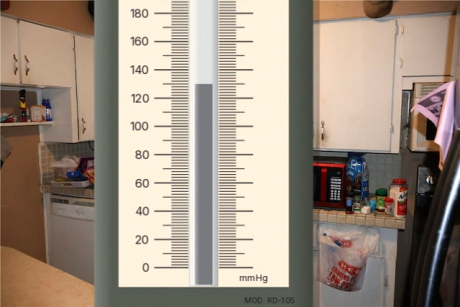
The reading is 130 mmHg
